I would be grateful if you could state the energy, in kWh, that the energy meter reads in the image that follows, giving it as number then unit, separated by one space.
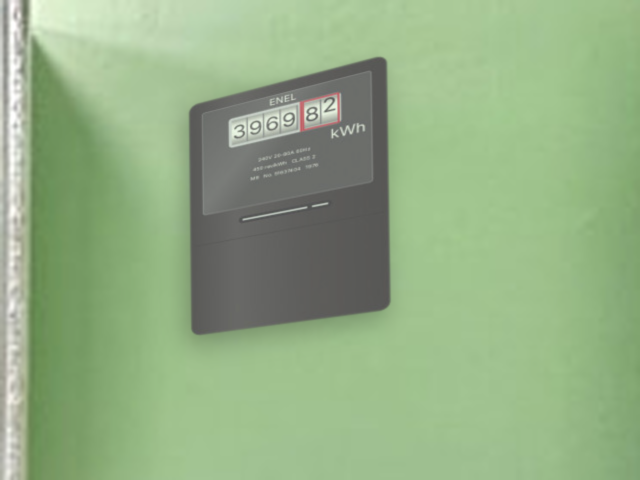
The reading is 3969.82 kWh
